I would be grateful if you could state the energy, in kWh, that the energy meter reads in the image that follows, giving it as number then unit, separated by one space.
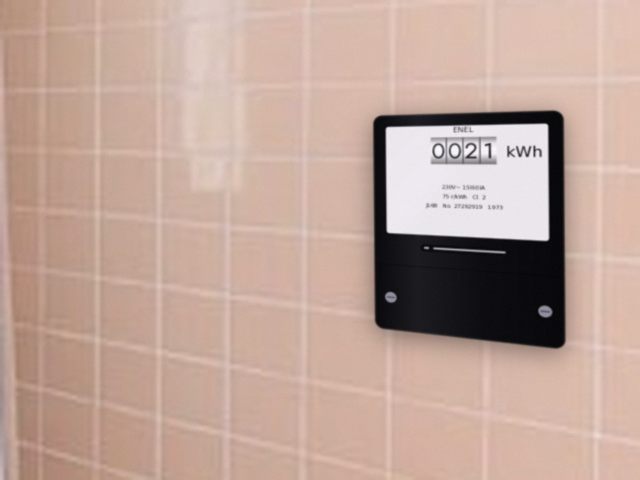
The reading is 21 kWh
